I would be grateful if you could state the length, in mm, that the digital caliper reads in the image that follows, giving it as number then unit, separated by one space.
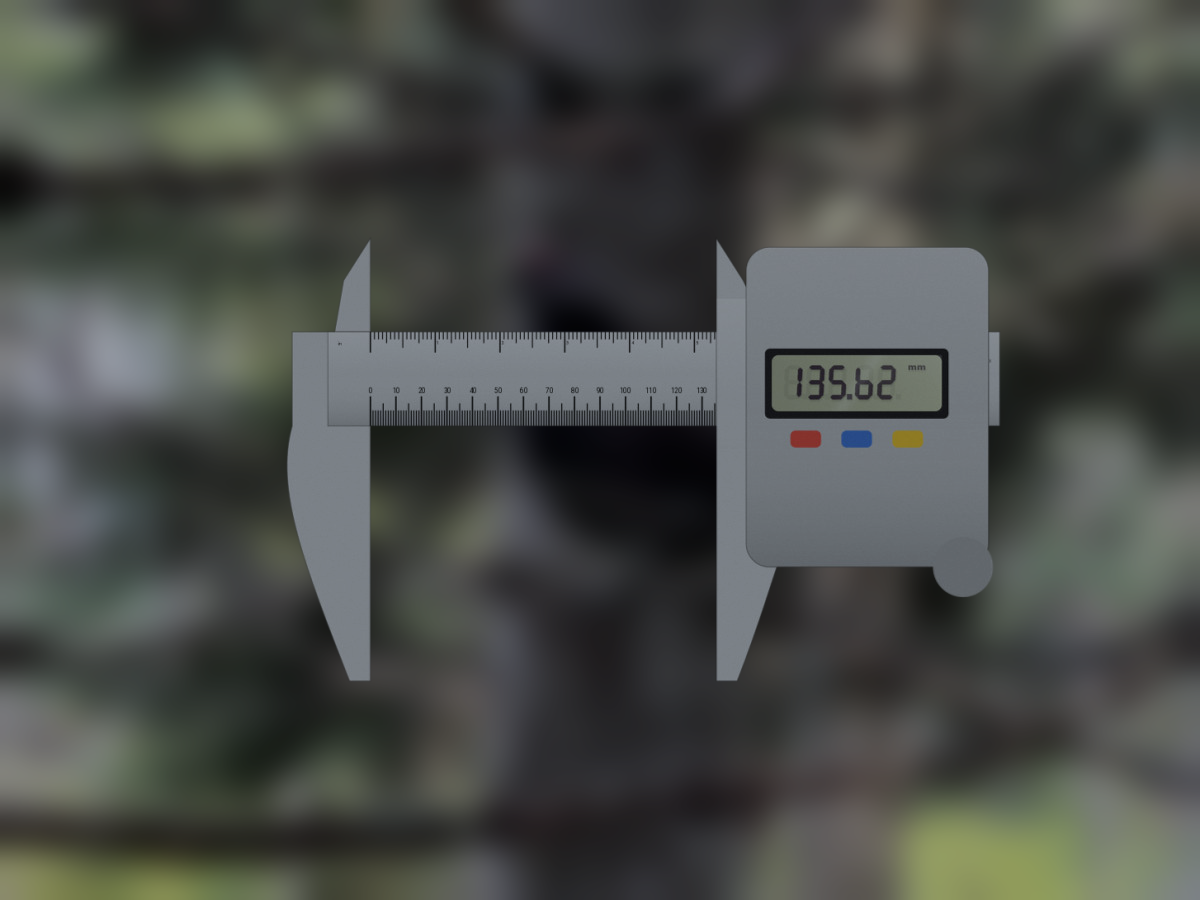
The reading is 135.62 mm
